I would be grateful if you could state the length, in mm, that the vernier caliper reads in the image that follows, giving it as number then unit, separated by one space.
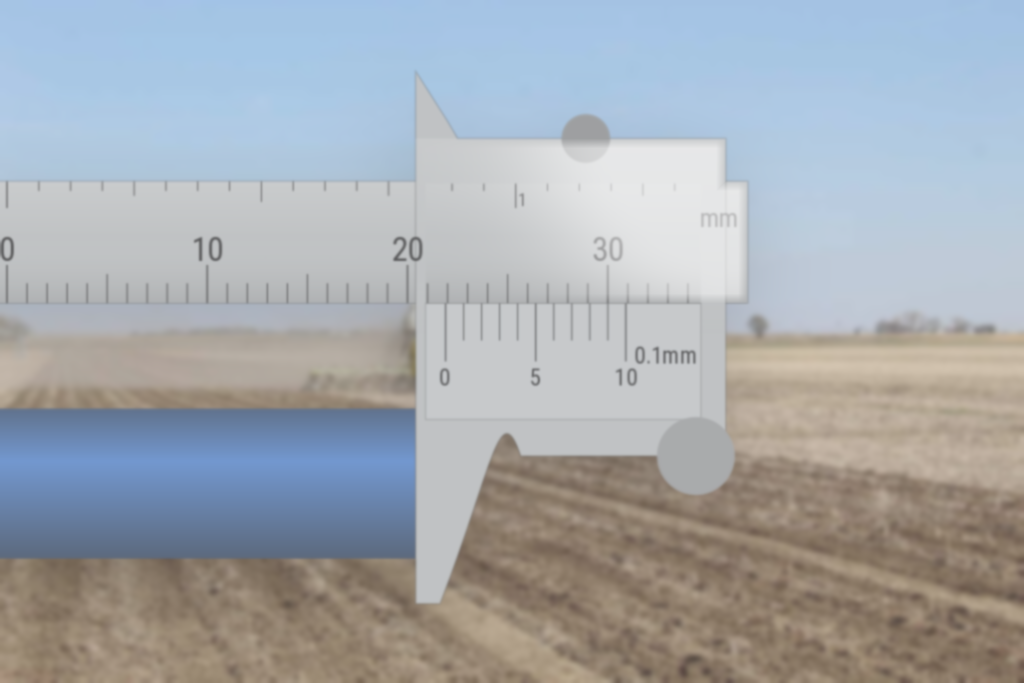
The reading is 21.9 mm
